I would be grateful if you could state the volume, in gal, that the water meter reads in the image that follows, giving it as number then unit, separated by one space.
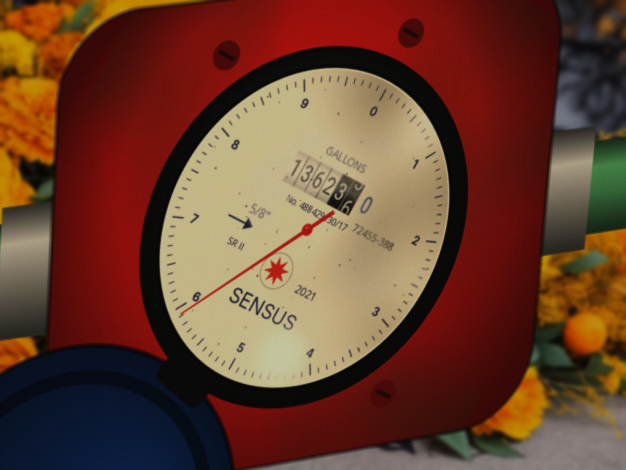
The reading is 1362355.9 gal
